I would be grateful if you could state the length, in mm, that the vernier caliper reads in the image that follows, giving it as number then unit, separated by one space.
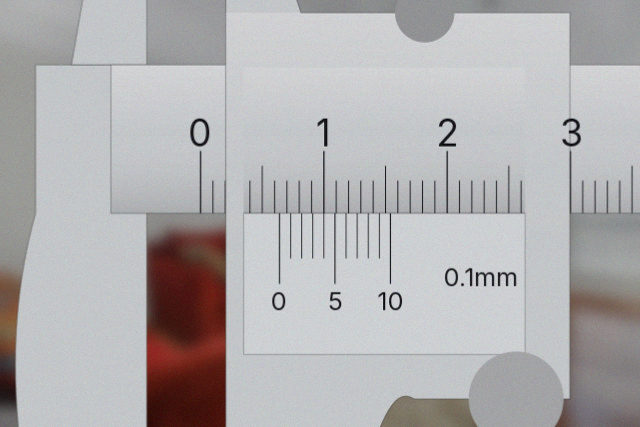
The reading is 6.4 mm
